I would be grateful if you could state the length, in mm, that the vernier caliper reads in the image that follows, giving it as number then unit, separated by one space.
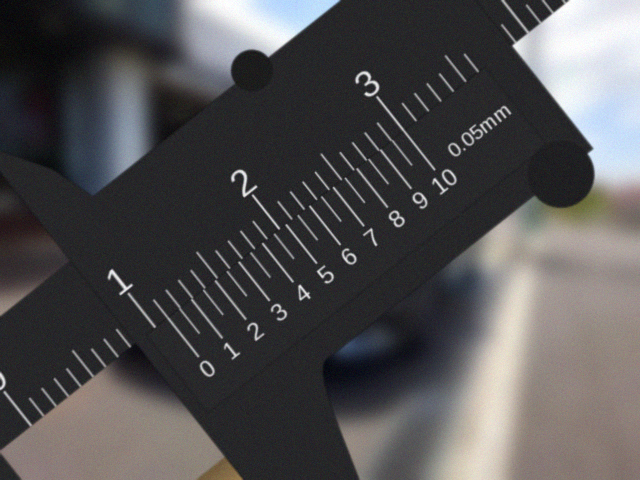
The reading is 11.0 mm
